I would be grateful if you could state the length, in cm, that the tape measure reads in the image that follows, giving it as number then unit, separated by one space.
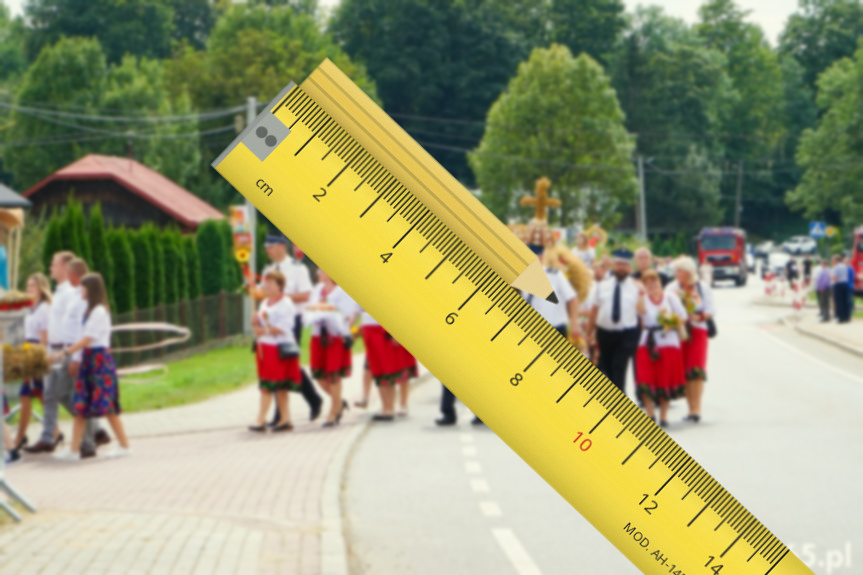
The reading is 7.5 cm
